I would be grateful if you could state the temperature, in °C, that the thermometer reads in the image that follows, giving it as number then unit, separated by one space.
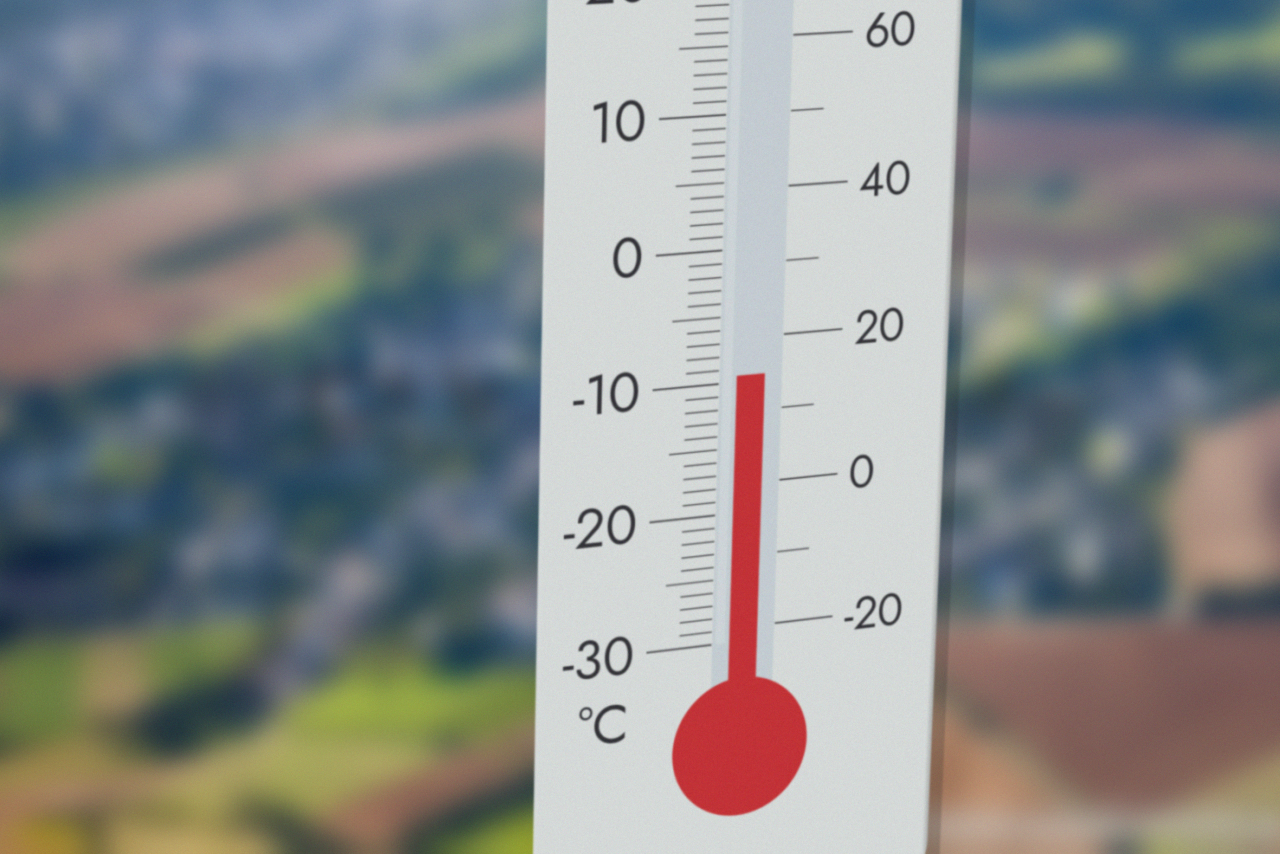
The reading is -9.5 °C
